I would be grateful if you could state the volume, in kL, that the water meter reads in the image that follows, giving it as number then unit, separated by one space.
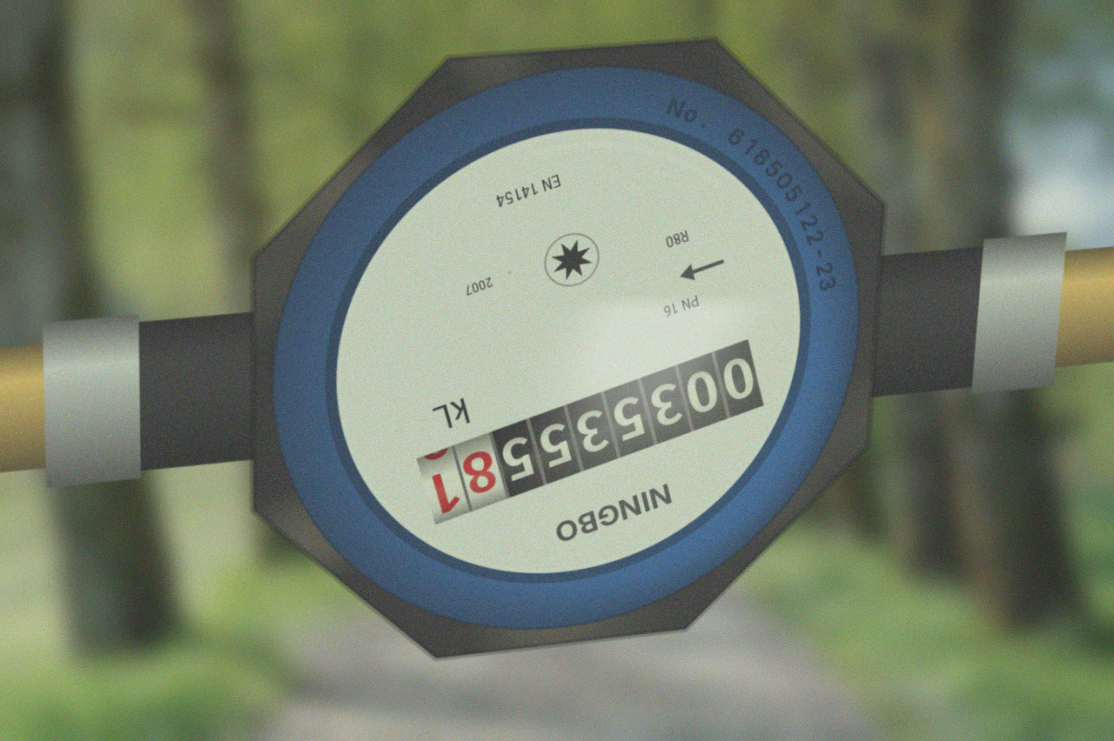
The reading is 35355.81 kL
